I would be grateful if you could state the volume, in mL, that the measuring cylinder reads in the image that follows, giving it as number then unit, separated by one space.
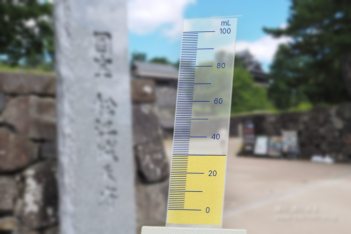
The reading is 30 mL
